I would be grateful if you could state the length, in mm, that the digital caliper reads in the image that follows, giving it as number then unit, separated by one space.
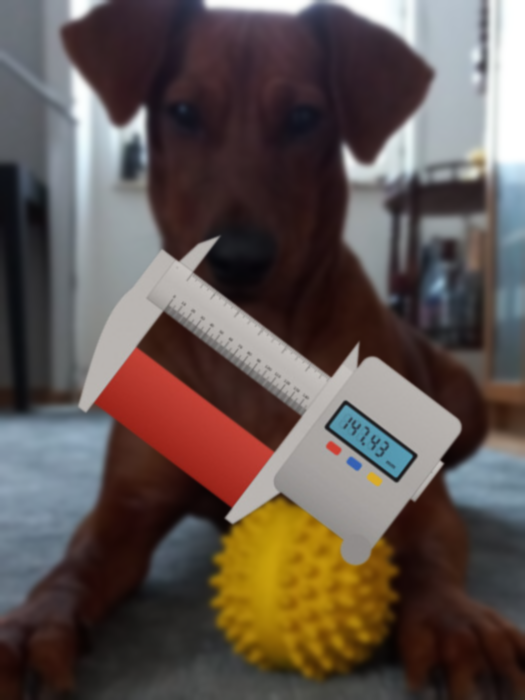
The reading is 147.43 mm
